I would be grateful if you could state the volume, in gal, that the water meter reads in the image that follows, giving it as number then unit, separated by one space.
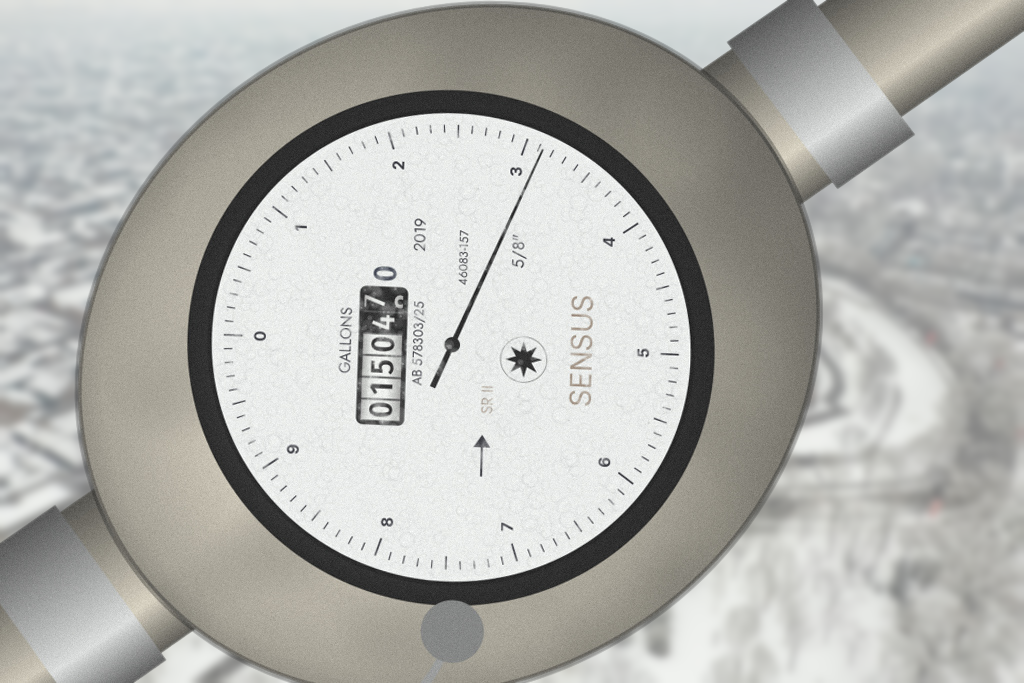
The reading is 150473.1 gal
